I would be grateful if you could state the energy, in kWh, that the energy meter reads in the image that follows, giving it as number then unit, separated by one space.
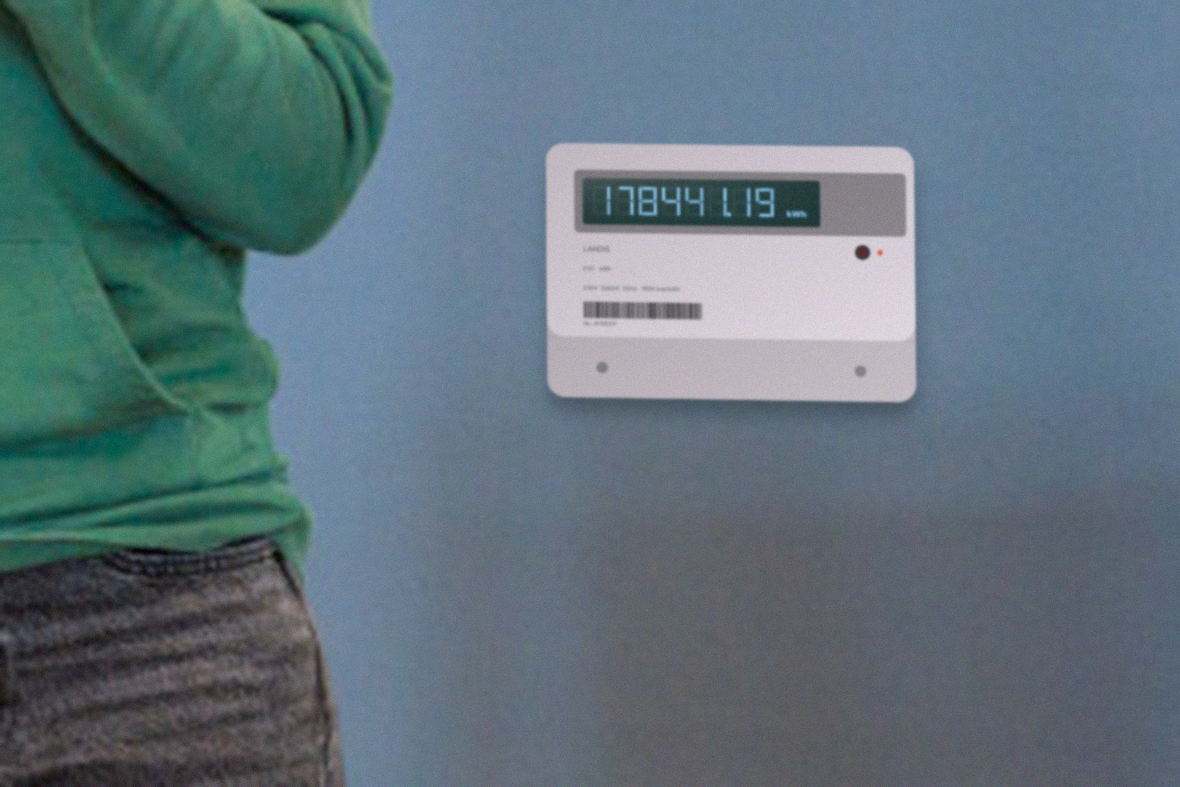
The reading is 178441.19 kWh
